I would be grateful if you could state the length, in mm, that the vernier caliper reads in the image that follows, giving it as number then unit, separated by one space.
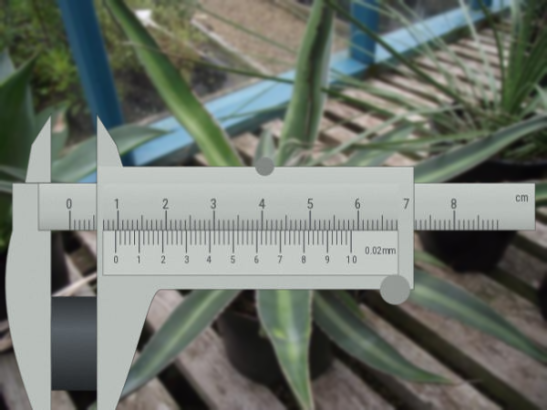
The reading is 9.5 mm
